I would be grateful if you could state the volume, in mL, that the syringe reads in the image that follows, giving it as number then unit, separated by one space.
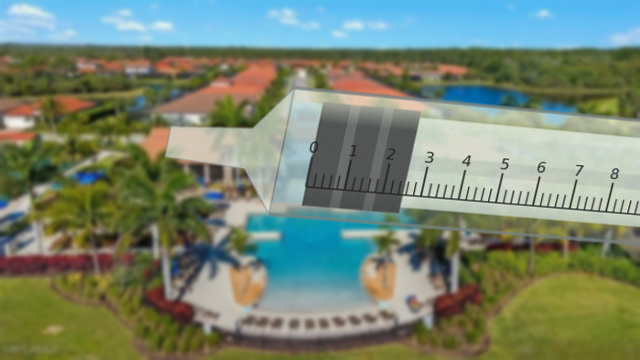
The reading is 0 mL
